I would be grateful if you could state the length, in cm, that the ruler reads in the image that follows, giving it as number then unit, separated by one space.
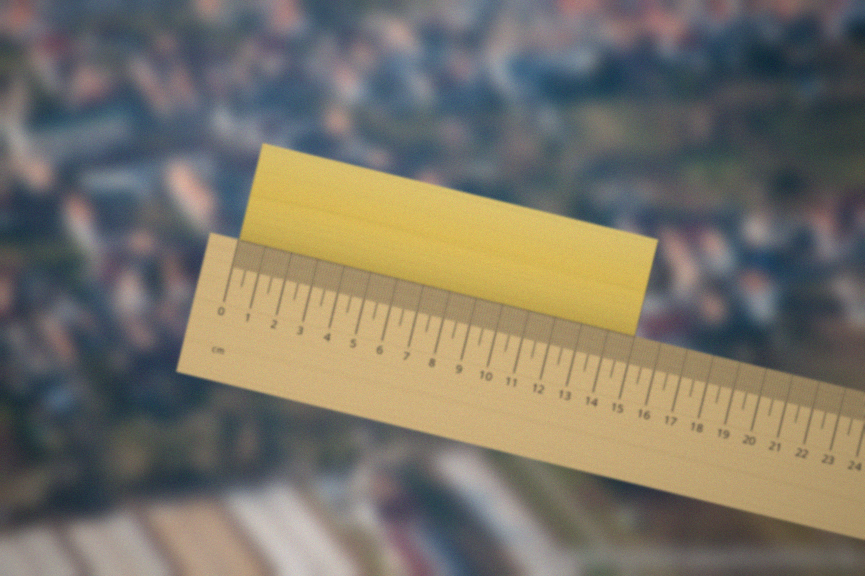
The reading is 15 cm
